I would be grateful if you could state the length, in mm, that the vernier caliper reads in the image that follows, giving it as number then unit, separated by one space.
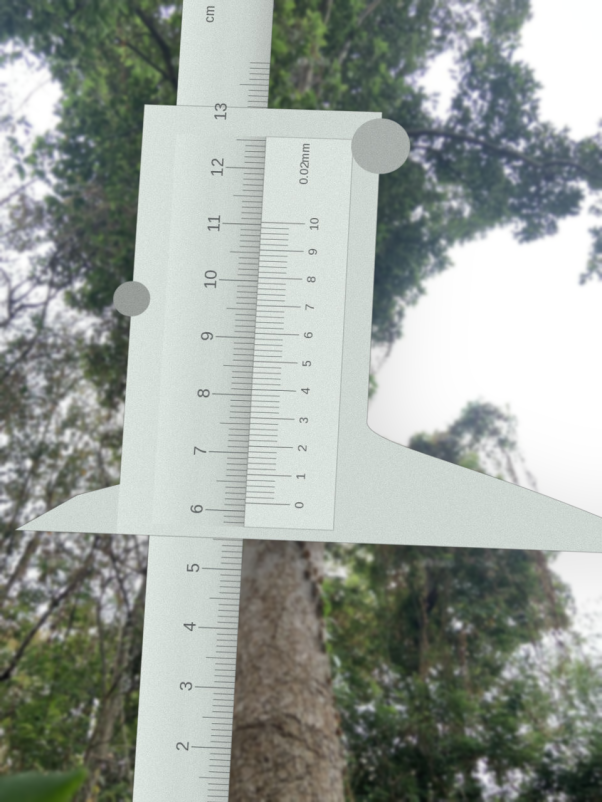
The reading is 61.4 mm
